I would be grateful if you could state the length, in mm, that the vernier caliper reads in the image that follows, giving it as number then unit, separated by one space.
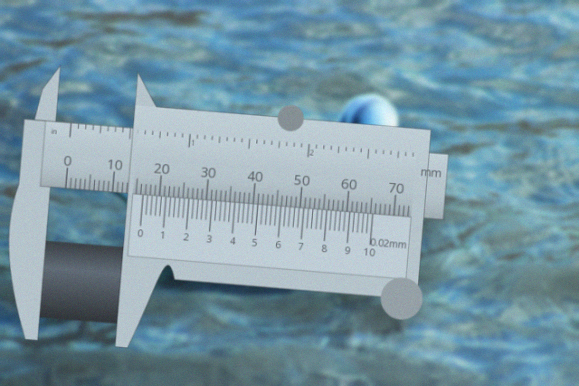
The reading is 16.5 mm
